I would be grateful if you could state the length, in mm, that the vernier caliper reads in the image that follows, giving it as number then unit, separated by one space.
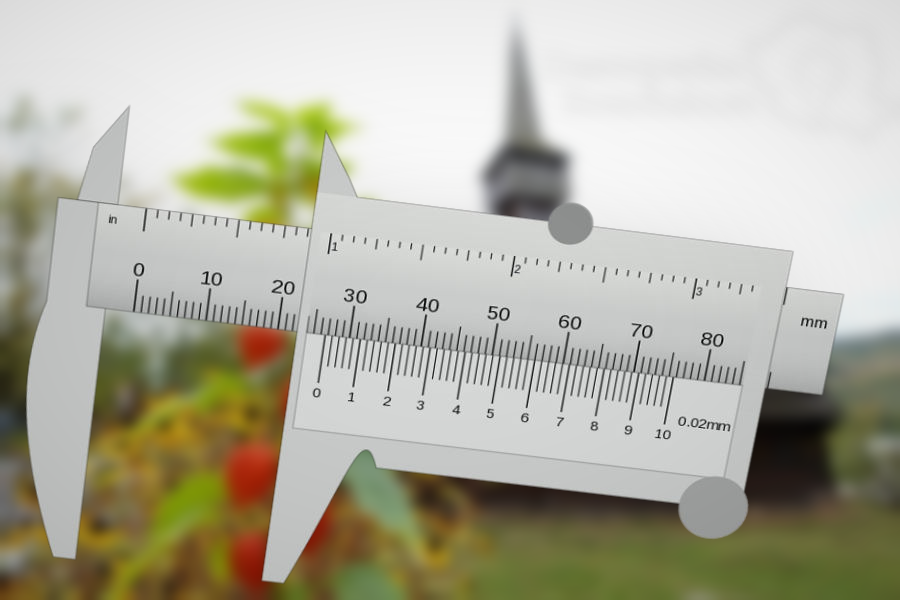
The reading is 26.6 mm
